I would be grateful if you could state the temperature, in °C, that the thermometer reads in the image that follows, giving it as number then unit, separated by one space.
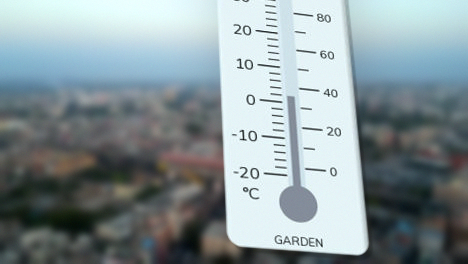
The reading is 2 °C
